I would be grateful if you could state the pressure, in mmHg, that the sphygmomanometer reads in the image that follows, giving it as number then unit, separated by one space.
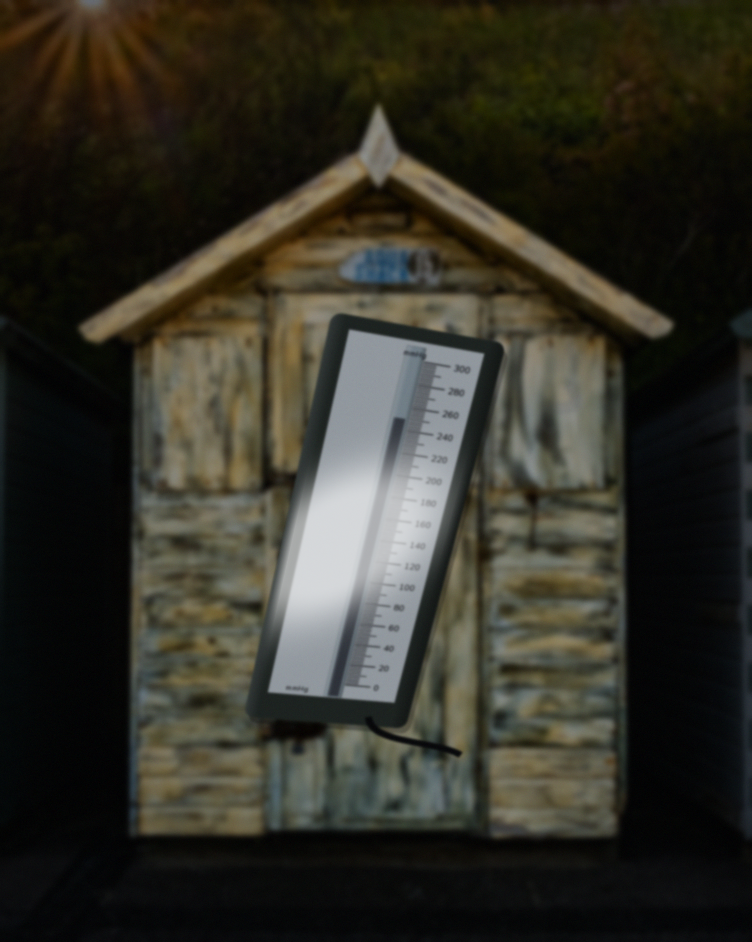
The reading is 250 mmHg
